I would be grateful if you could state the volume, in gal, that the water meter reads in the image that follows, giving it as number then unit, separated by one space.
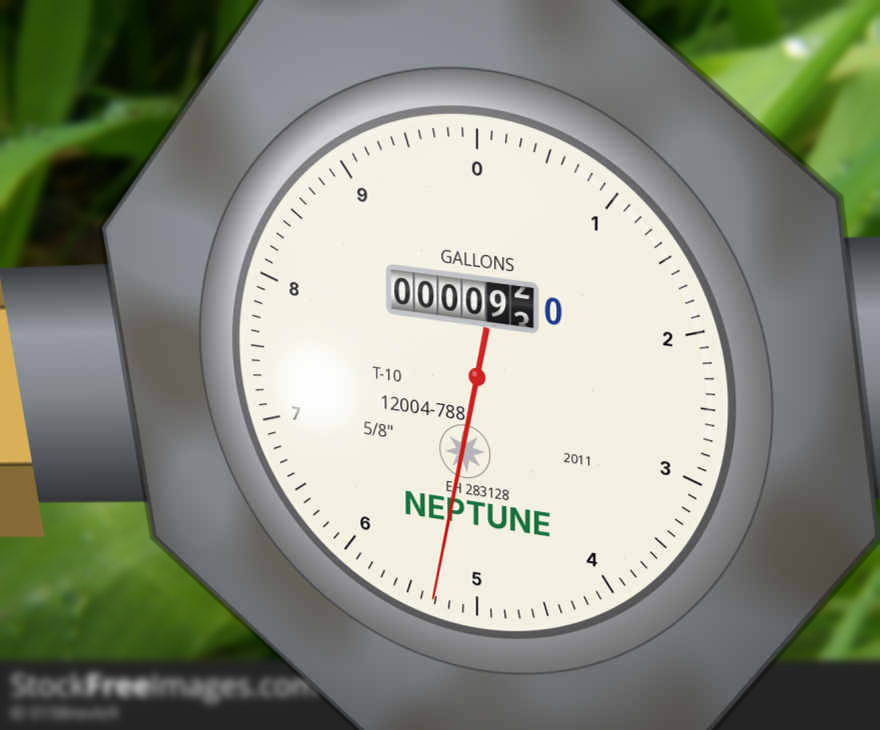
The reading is 925.3 gal
